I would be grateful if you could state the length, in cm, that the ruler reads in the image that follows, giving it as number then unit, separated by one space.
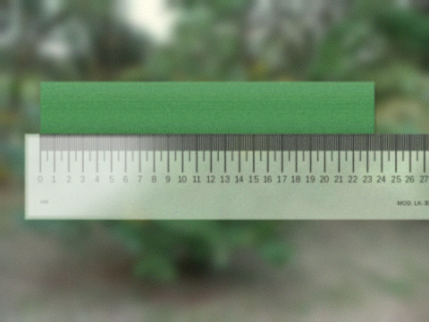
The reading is 23.5 cm
